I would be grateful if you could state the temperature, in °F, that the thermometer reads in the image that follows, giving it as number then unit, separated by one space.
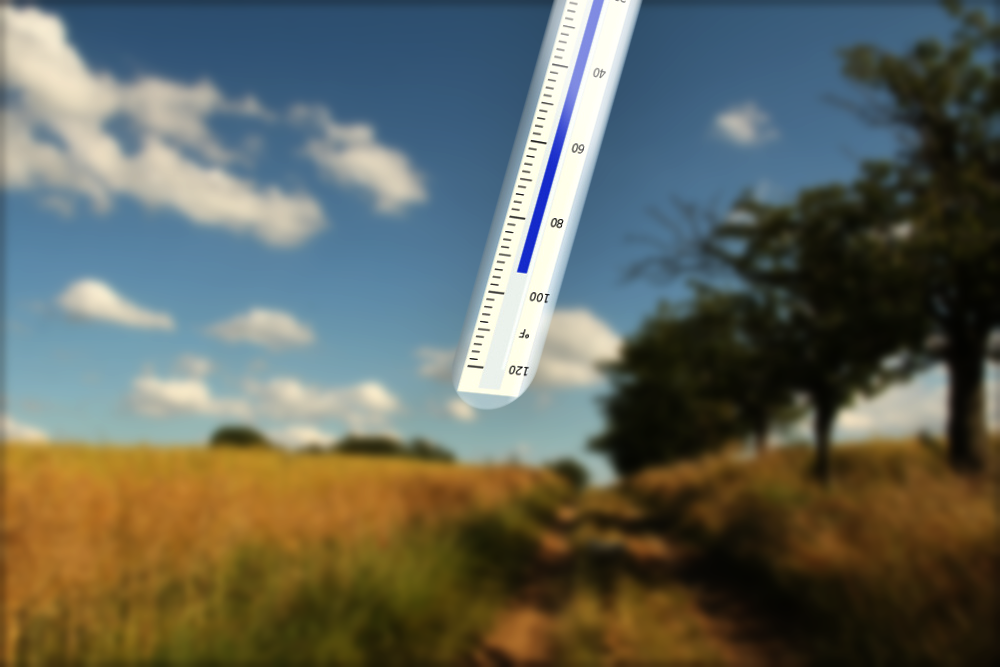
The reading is 94 °F
